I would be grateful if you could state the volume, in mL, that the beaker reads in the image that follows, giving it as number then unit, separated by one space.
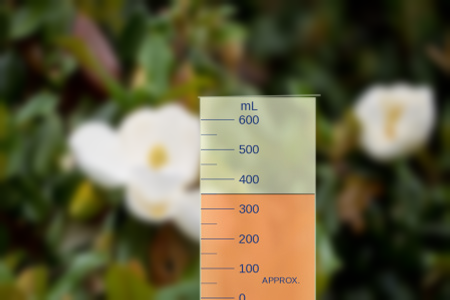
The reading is 350 mL
